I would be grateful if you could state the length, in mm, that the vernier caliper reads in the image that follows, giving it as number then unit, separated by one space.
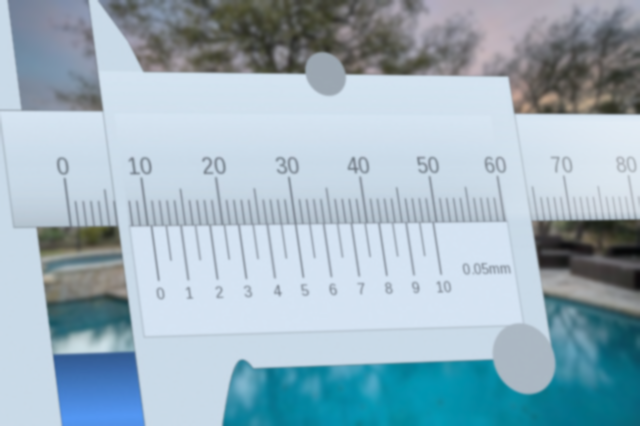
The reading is 10.5 mm
